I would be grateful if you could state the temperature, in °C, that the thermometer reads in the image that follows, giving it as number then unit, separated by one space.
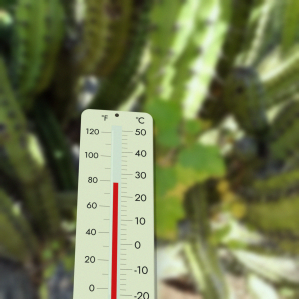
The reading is 26 °C
